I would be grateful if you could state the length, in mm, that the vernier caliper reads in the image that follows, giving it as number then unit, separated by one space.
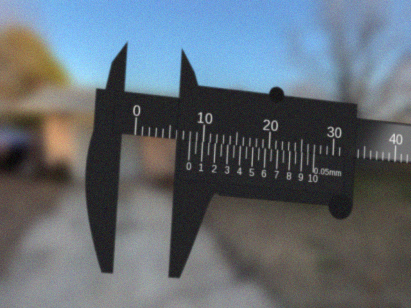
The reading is 8.0 mm
